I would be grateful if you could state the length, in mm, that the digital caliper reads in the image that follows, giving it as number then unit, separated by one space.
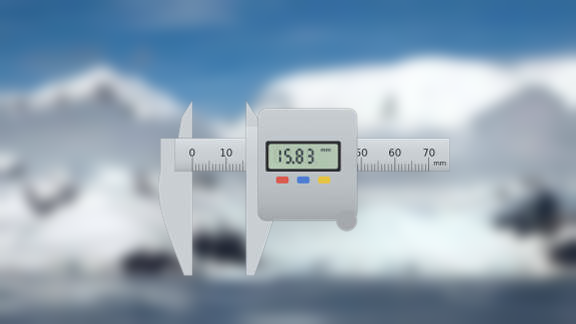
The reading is 15.83 mm
